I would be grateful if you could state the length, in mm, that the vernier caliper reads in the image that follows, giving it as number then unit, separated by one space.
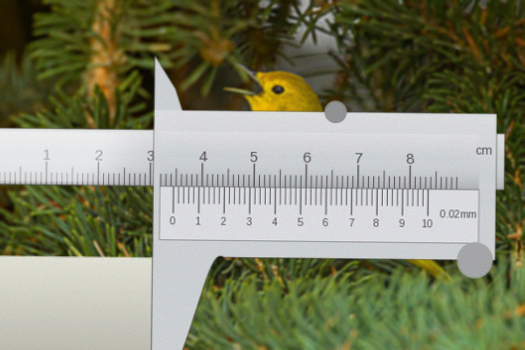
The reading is 34.5 mm
